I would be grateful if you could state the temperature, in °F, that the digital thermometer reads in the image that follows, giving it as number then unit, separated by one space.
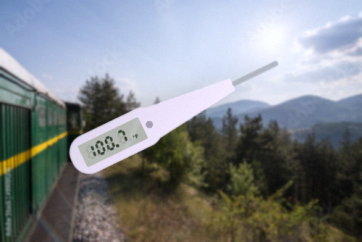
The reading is 100.7 °F
